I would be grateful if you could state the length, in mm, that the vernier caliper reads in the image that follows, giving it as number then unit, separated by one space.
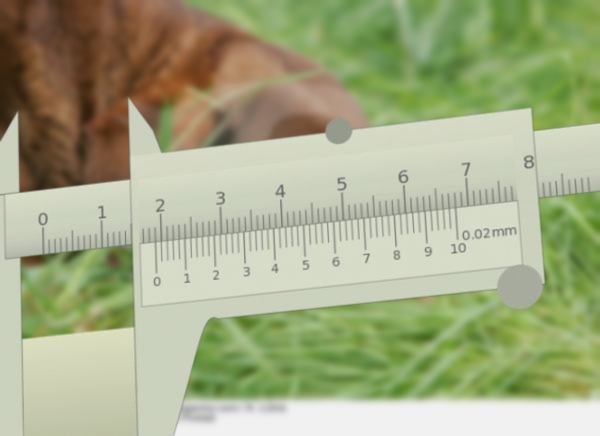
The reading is 19.0 mm
